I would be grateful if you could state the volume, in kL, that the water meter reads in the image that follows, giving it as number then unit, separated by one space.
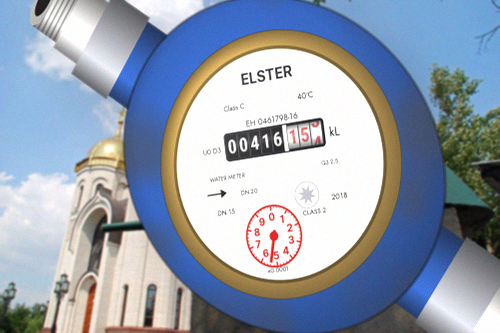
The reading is 416.1535 kL
